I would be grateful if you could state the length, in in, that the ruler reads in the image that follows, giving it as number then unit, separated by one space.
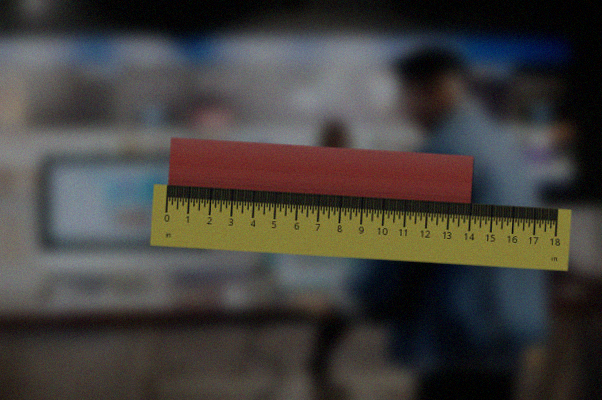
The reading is 14 in
